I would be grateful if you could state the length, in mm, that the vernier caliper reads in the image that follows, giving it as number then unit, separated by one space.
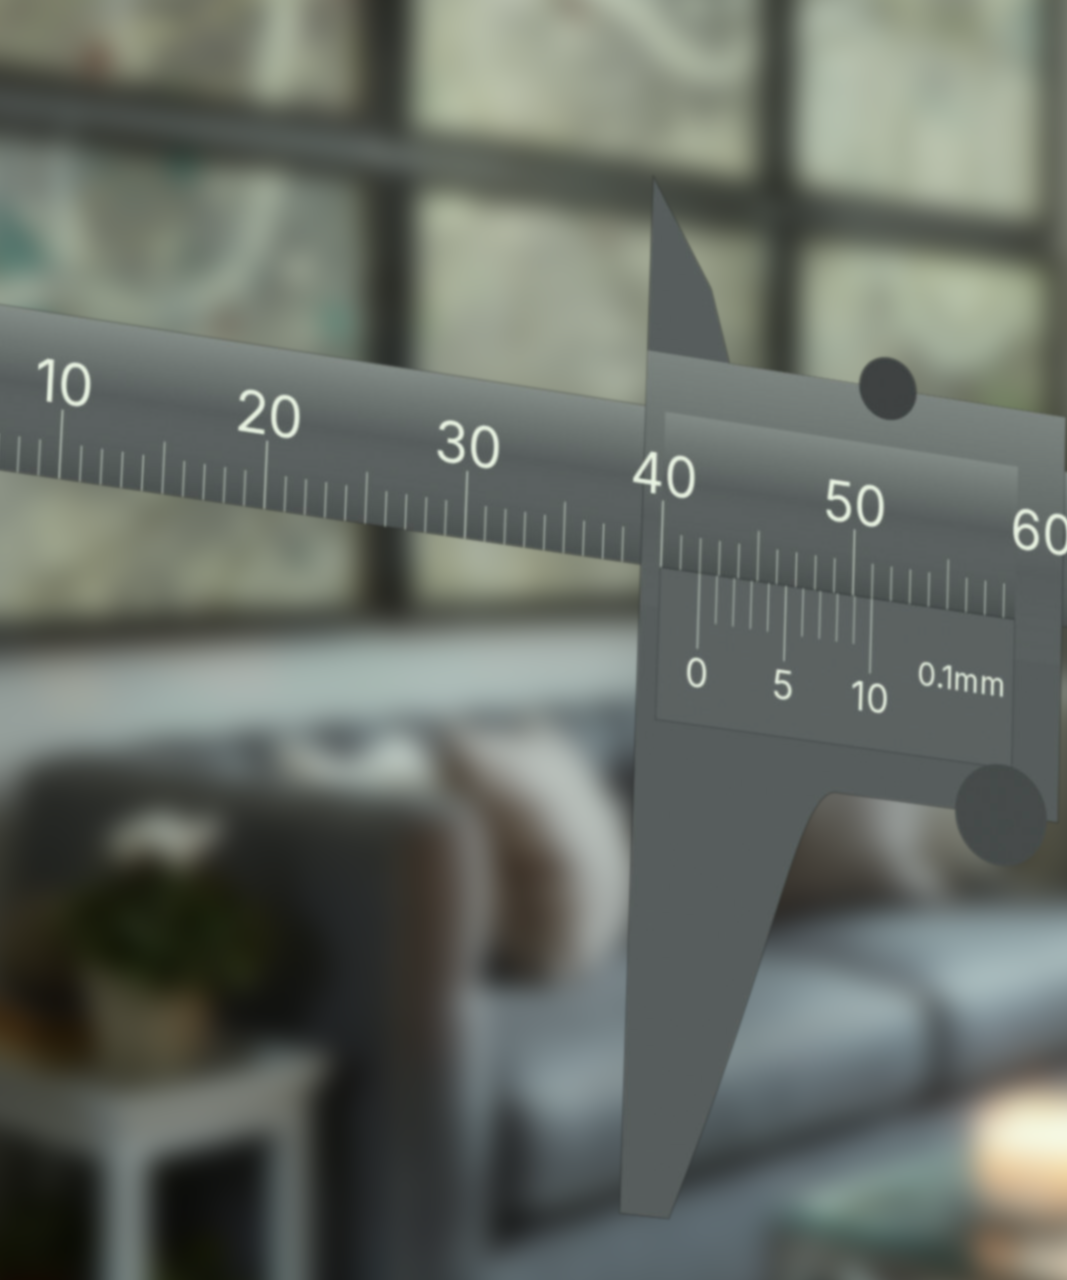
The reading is 42.0 mm
